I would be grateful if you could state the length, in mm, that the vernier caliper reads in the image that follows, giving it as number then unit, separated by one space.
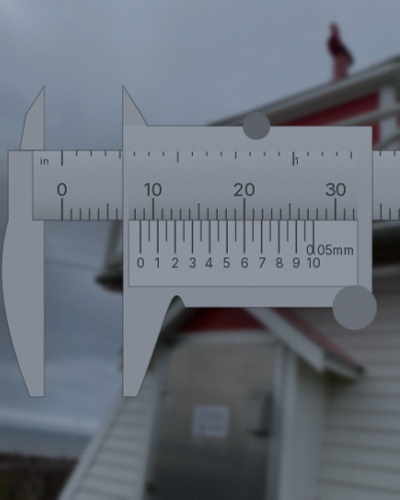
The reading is 8.6 mm
